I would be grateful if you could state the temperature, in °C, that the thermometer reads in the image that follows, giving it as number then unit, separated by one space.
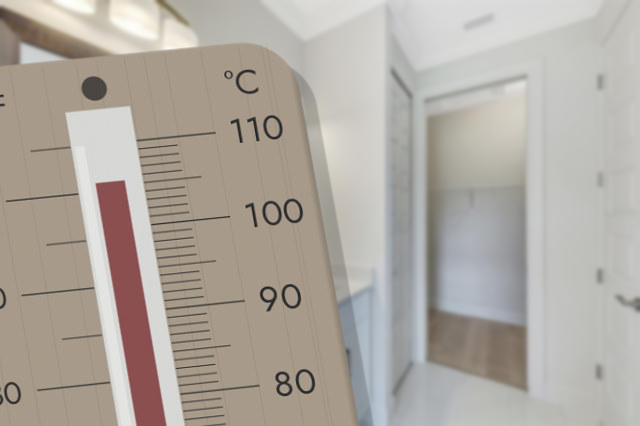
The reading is 105.5 °C
